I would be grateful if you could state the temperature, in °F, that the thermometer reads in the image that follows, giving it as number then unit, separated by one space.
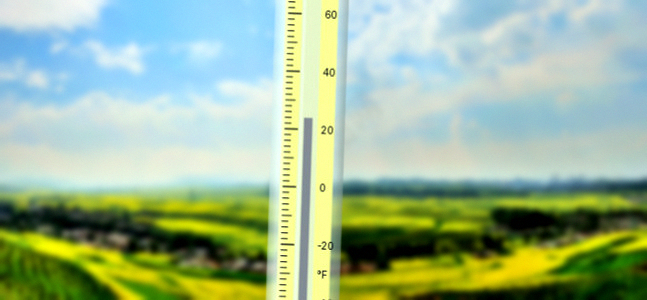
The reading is 24 °F
